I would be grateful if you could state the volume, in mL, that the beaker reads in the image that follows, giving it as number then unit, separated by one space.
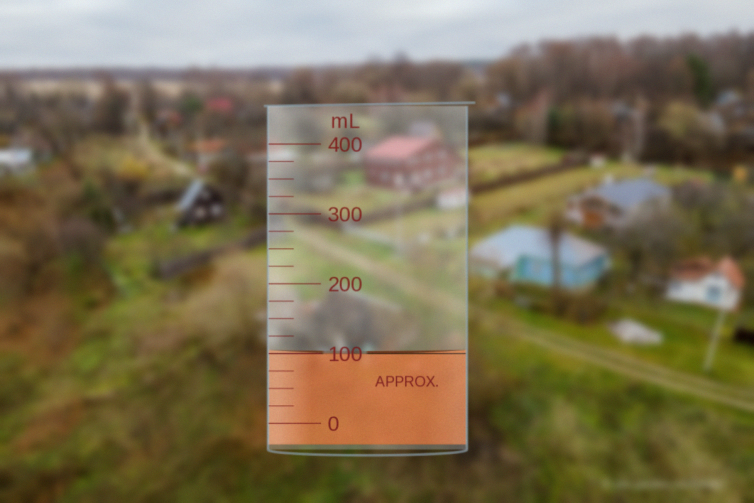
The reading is 100 mL
